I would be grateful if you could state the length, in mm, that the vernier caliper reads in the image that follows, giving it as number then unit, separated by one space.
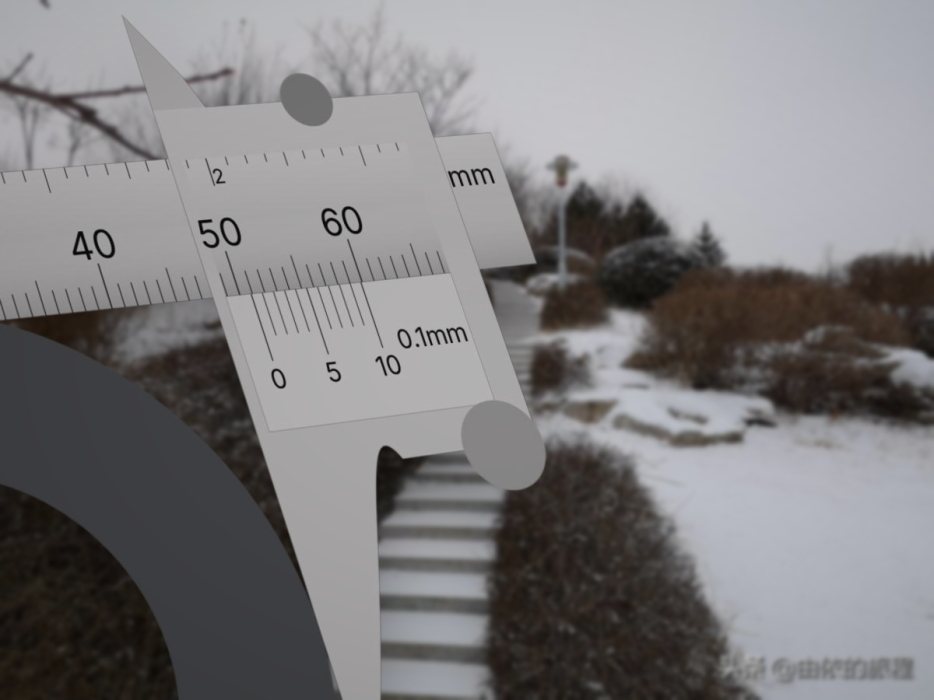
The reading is 50.9 mm
